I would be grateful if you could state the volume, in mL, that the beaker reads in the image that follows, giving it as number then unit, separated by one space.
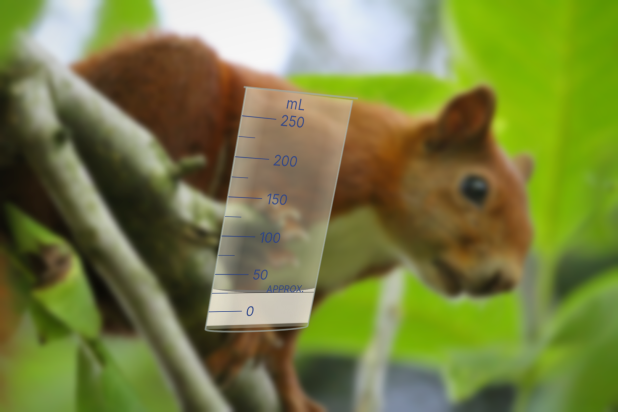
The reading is 25 mL
